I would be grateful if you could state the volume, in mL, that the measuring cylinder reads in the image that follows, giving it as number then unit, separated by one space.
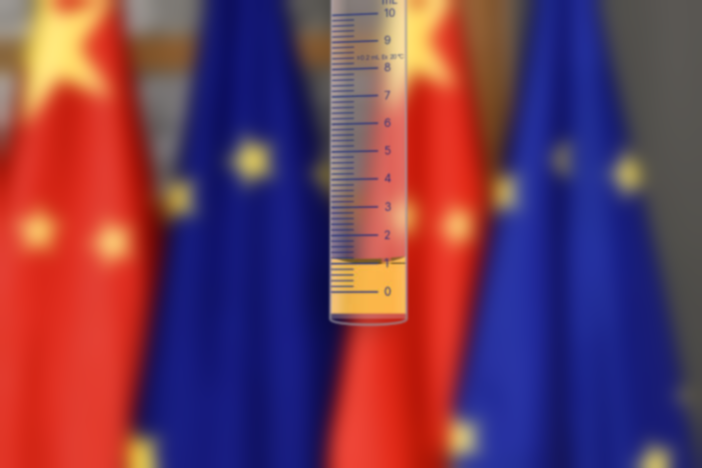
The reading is 1 mL
